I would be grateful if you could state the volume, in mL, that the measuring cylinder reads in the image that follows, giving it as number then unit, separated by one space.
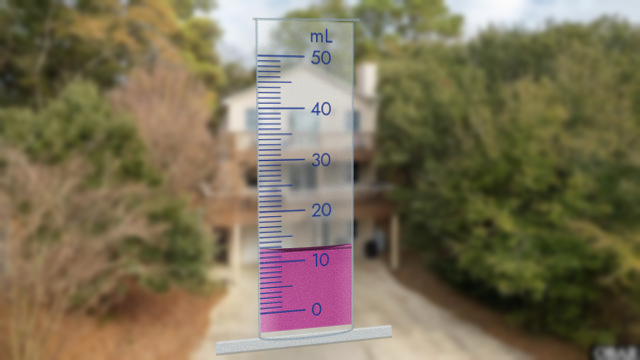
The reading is 12 mL
